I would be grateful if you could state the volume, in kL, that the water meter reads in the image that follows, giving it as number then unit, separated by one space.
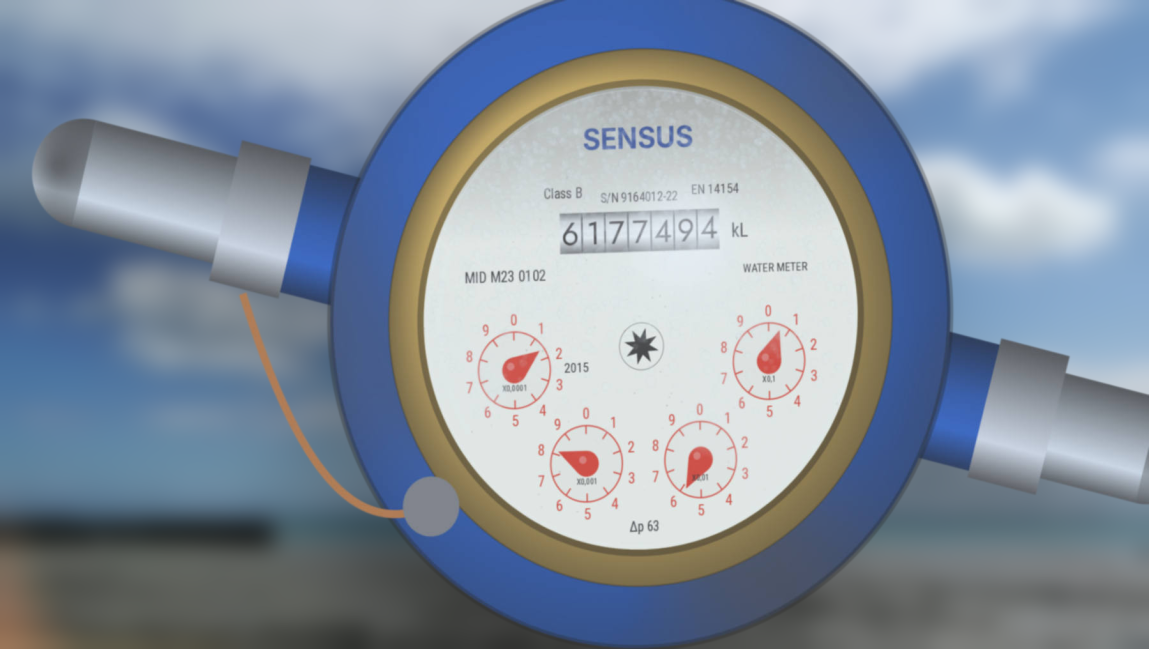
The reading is 6177494.0581 kL
